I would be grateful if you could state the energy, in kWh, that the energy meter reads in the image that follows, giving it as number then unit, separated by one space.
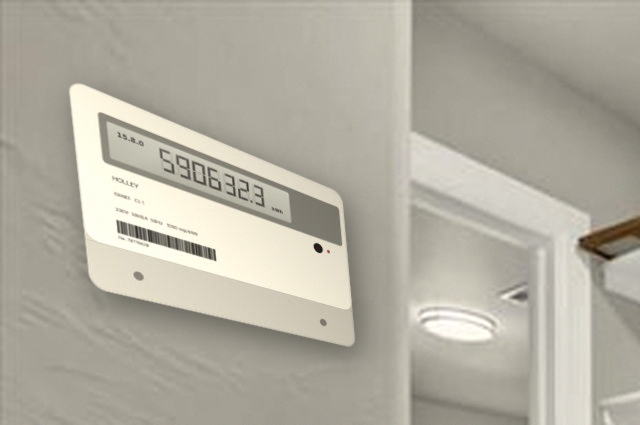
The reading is 590632.3 kWh
